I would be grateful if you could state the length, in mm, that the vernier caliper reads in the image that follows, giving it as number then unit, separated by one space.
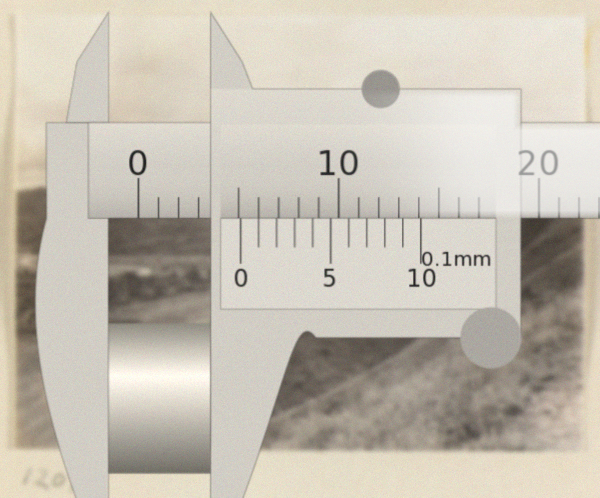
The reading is 5.1 mm
